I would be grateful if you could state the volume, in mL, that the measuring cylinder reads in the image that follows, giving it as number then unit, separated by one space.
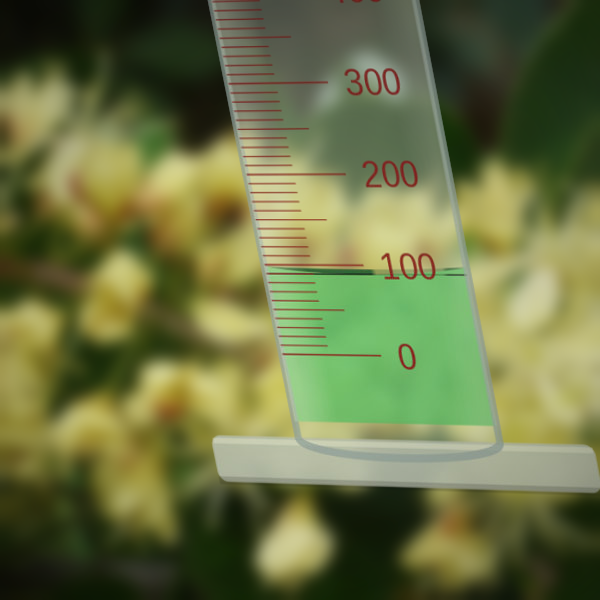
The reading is 90 mL
